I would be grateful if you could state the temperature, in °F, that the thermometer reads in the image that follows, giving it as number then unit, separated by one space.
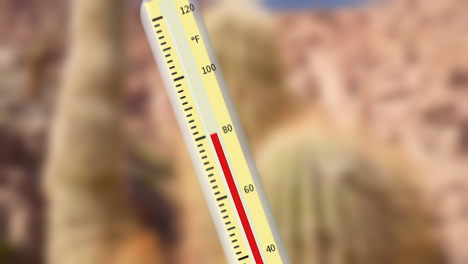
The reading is 80 °F
